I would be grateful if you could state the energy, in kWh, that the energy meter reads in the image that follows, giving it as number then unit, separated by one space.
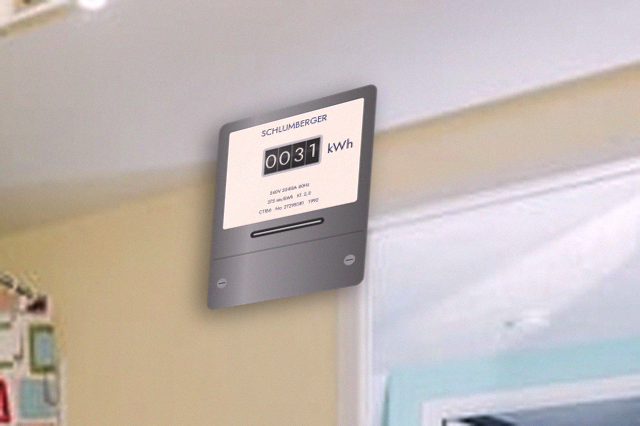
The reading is 31 kWh
